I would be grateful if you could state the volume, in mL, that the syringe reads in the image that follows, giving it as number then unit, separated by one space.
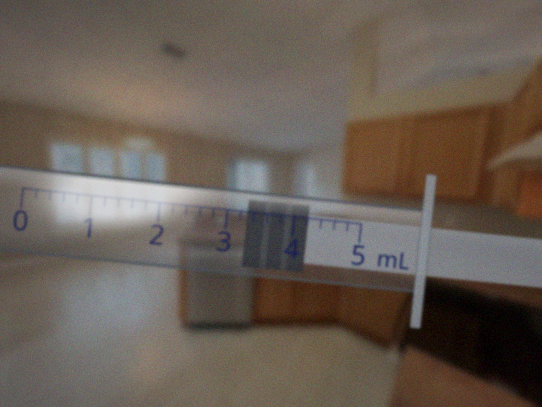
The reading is 3.3 mL
